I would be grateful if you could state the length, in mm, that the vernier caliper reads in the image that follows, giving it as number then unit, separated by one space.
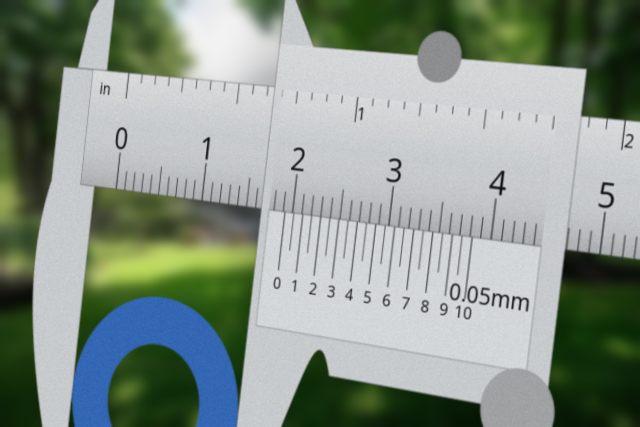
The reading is 19.2 mm
